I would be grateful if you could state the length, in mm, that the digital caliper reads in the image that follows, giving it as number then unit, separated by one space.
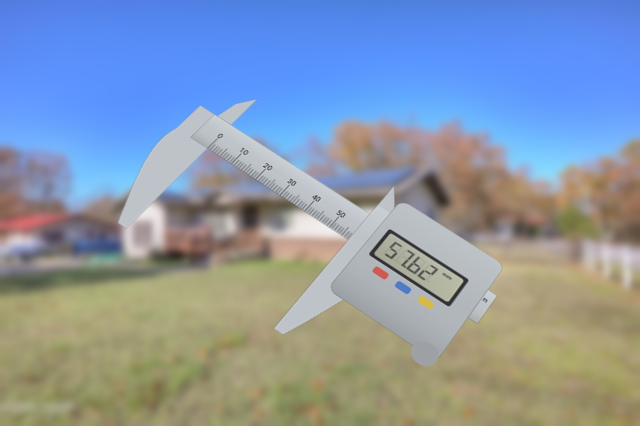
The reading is 57.62 mm
